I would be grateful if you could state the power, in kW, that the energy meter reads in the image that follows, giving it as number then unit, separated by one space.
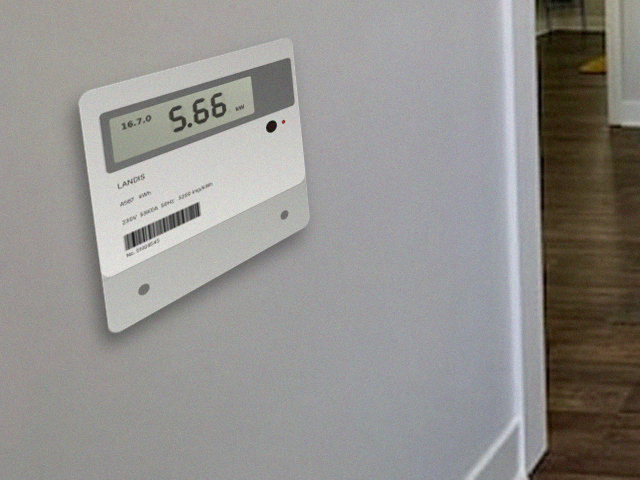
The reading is 5.66 kW
